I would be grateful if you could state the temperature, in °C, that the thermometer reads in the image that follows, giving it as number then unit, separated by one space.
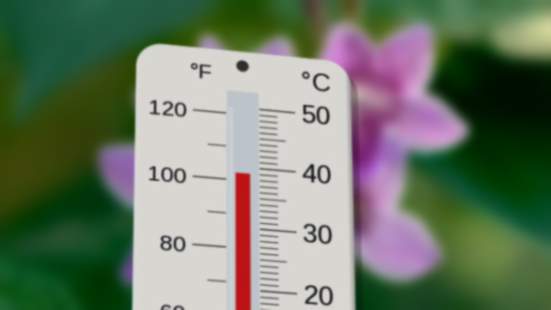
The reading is 39 °C
